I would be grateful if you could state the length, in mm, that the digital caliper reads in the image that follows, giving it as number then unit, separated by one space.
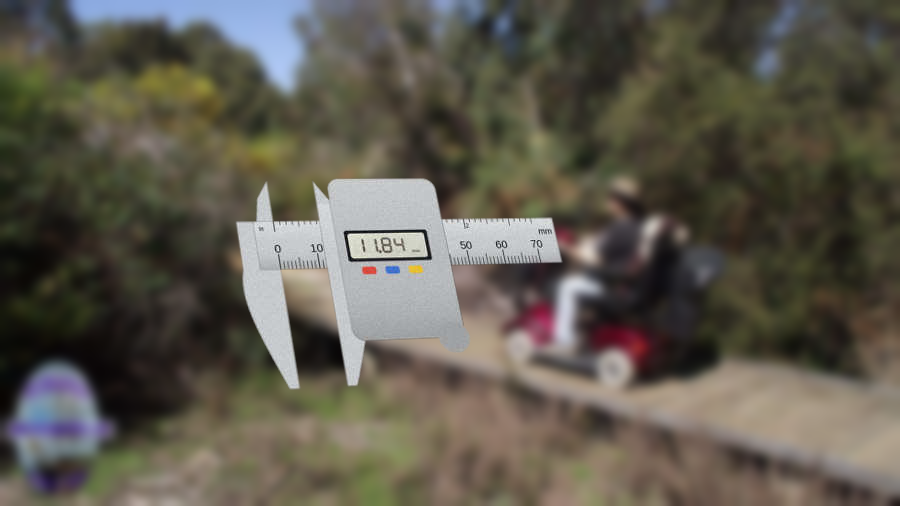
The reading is 11.84 mm
